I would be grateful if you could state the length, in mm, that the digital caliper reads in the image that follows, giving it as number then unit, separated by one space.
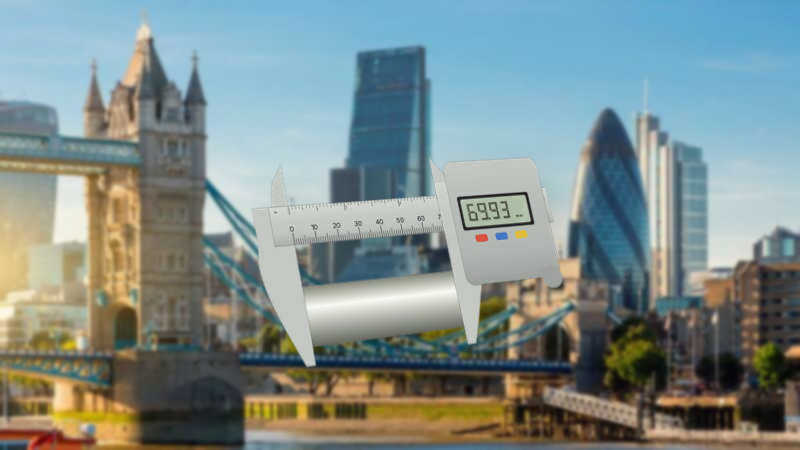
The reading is 69.93 mm
